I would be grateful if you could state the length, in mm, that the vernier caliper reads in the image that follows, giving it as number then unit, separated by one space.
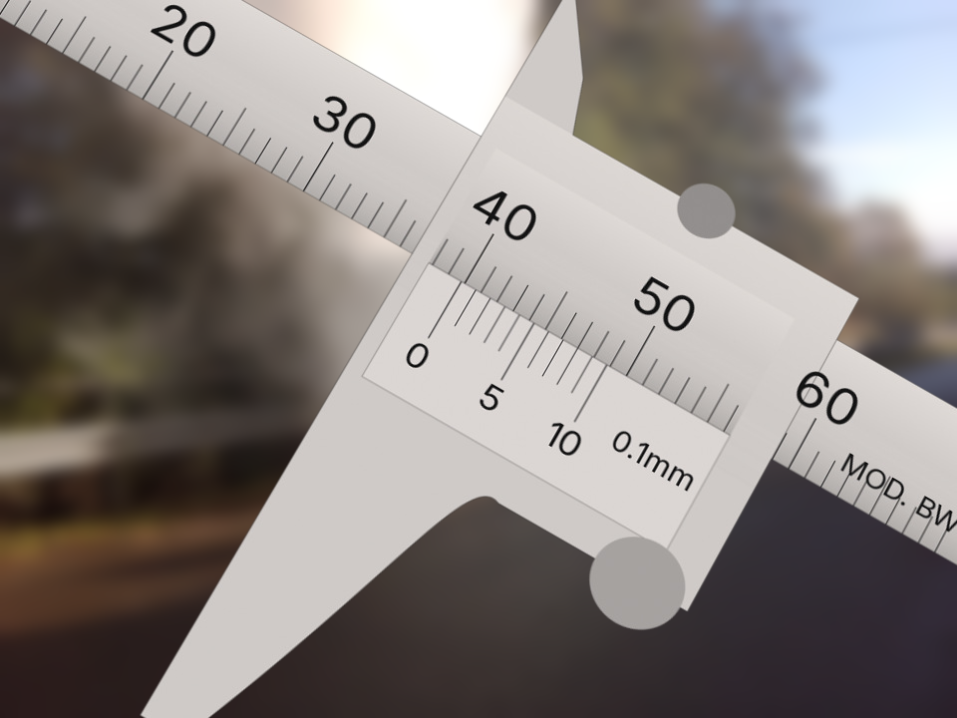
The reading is 39.8 mm
